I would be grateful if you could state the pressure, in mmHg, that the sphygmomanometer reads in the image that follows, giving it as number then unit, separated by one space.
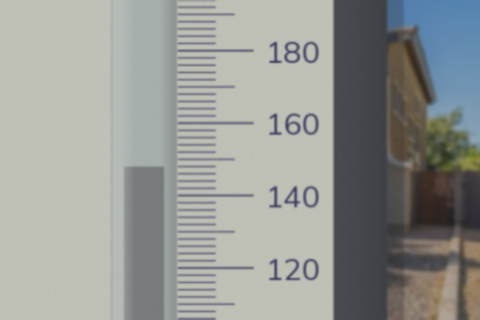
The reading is 148 mmHg
